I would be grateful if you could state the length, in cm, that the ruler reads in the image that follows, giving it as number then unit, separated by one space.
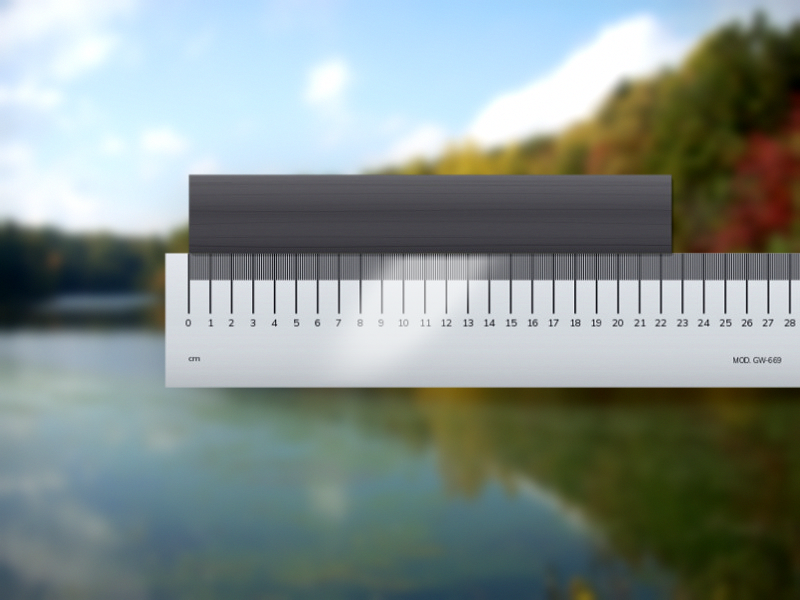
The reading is 22.5 cm
